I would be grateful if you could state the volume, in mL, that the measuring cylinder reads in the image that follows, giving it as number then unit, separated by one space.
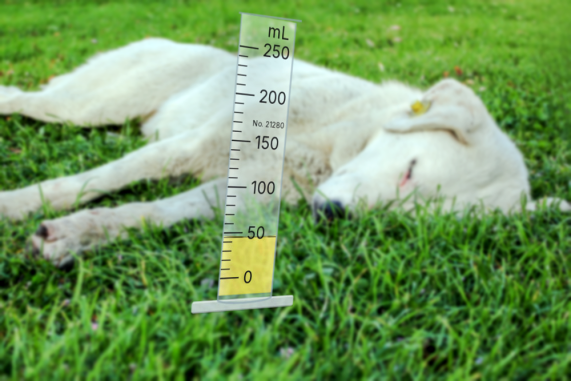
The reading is 45 mL
